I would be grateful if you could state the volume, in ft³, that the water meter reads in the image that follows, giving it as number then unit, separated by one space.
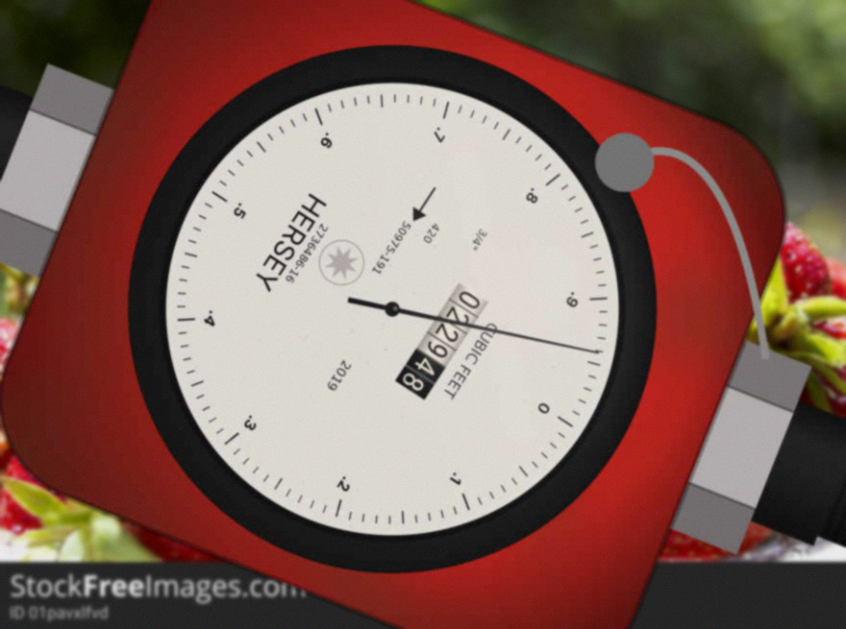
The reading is 22947.94 ft³
